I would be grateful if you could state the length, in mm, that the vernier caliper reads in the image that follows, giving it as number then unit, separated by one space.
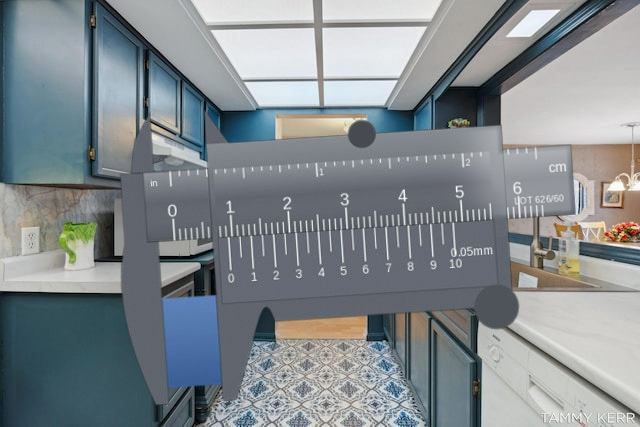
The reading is 9.4 mm
